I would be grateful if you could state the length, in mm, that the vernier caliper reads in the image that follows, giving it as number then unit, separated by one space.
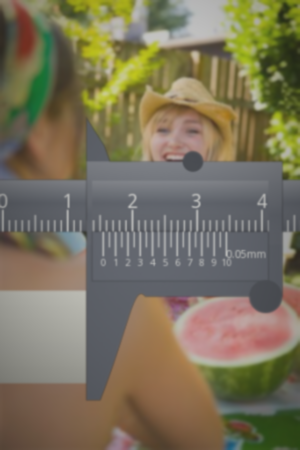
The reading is 15.5 mm
